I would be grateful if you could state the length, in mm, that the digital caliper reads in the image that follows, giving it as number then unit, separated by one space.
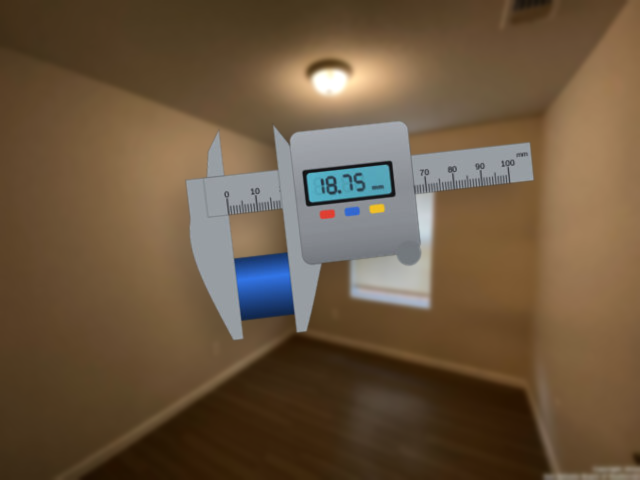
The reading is 18.75 mm
